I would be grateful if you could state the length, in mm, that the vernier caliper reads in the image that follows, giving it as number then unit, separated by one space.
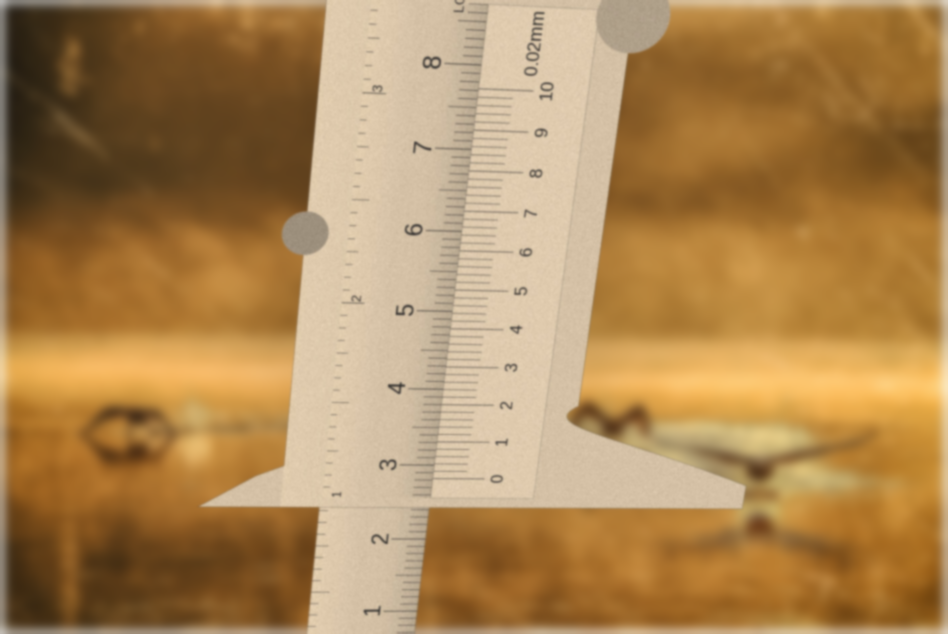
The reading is 28.2 mm
